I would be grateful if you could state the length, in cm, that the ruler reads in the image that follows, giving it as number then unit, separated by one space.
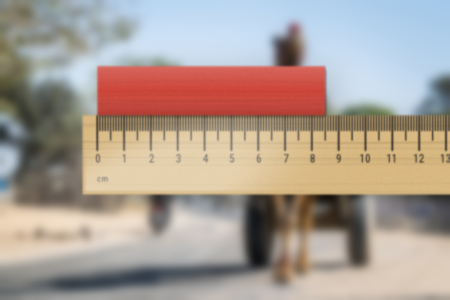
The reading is 8.5 cm
